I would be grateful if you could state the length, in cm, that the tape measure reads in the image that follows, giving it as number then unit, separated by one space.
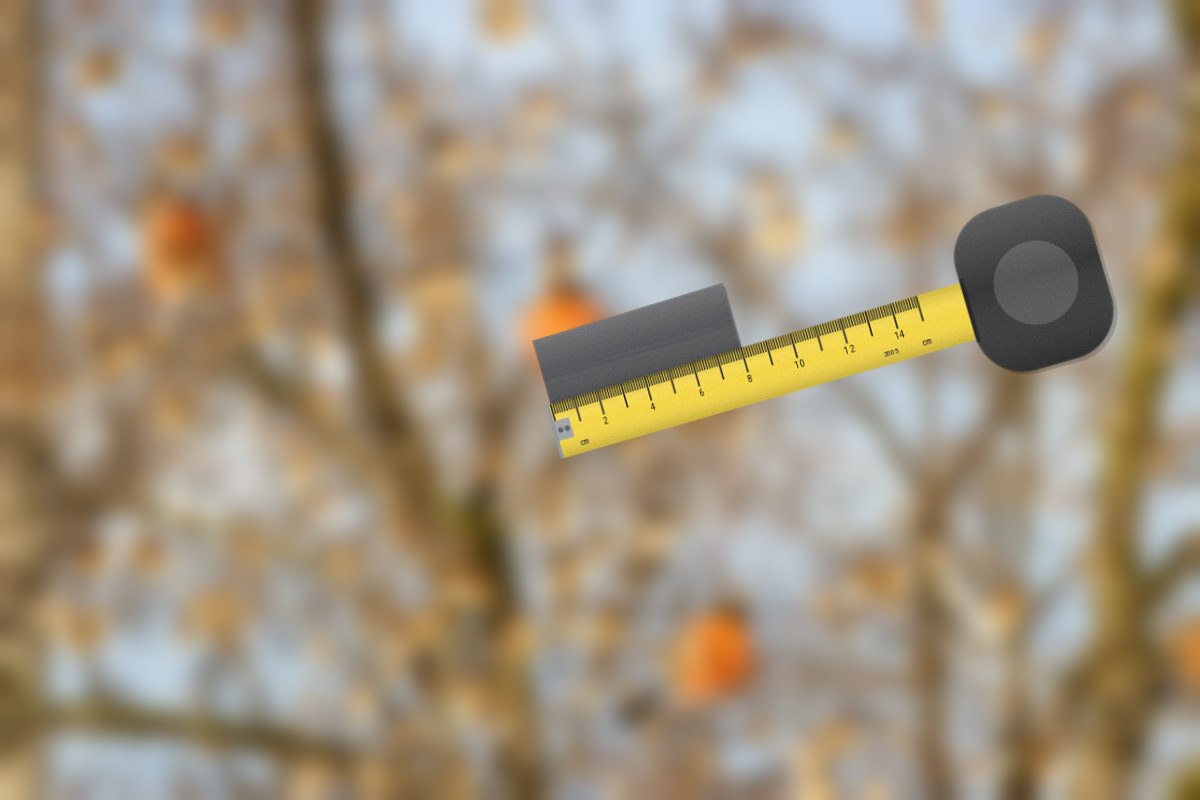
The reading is 8 cm
